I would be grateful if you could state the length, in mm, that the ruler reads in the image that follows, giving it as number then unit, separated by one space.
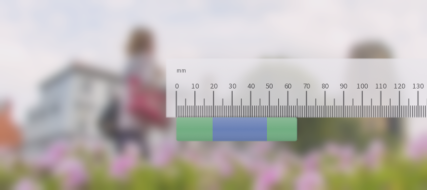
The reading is 65 mm
